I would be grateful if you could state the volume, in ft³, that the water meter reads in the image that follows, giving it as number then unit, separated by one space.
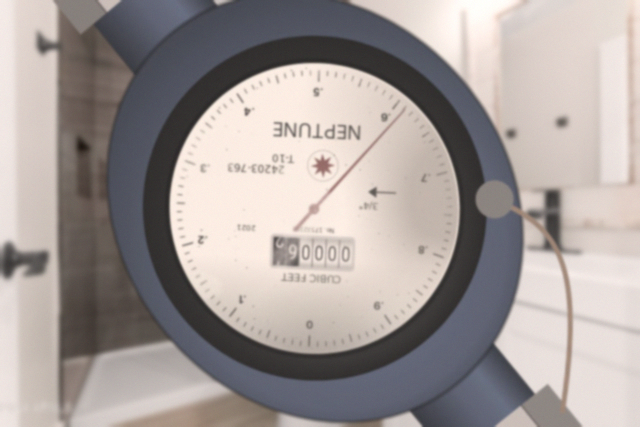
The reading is 61.61 ft³
